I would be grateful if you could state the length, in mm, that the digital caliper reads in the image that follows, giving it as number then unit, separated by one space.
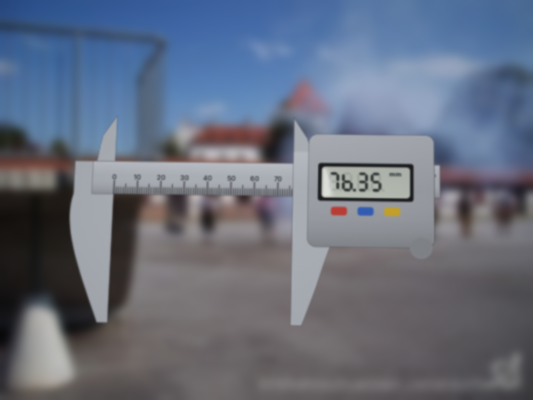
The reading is 76.35 mm
